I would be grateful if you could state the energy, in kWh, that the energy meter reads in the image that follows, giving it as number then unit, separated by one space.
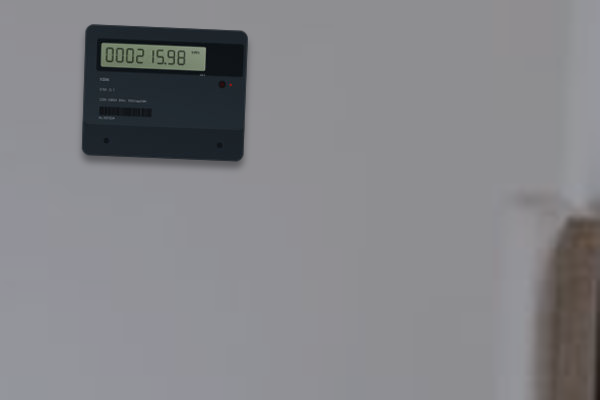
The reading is 215.98 kWh
